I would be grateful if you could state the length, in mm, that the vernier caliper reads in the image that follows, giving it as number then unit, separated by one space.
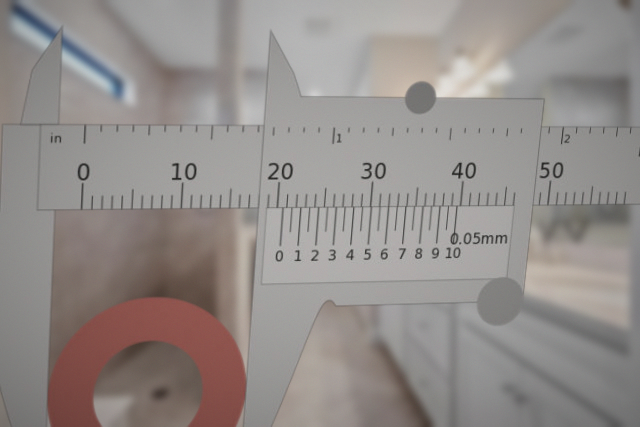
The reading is 20.6 mm
